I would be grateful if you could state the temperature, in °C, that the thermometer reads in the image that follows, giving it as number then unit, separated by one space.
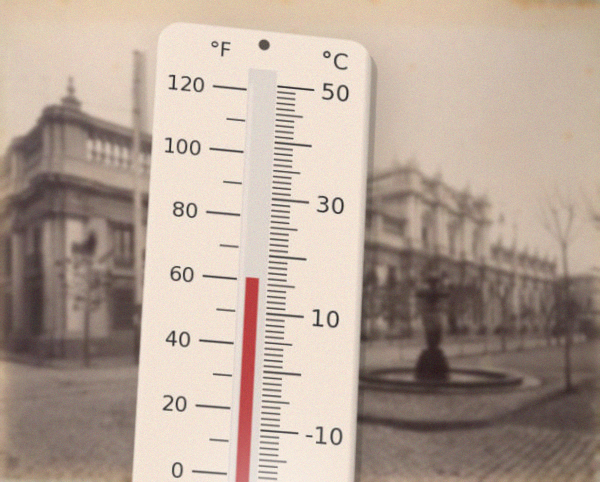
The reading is 16 °C
